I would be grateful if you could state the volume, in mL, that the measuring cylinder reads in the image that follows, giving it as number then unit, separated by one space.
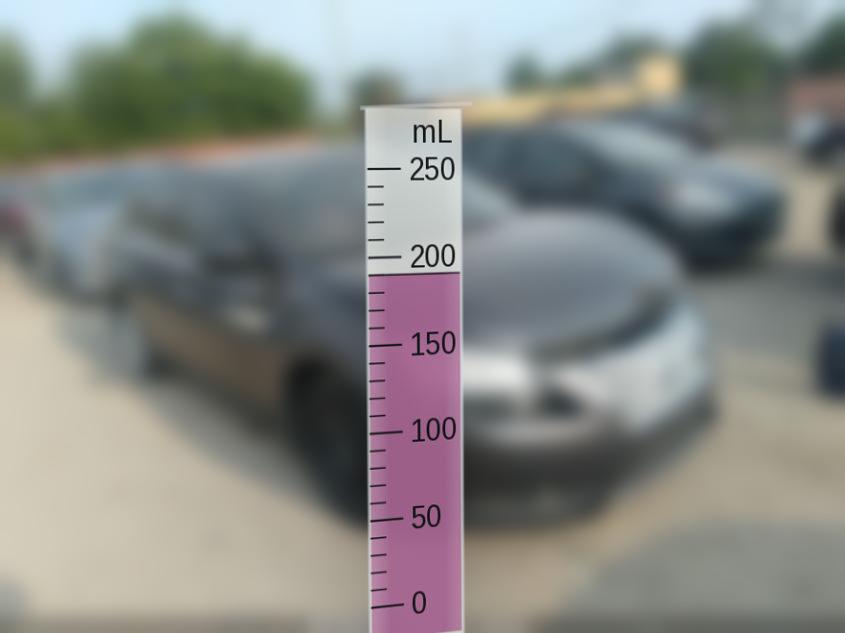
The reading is 190 mL
